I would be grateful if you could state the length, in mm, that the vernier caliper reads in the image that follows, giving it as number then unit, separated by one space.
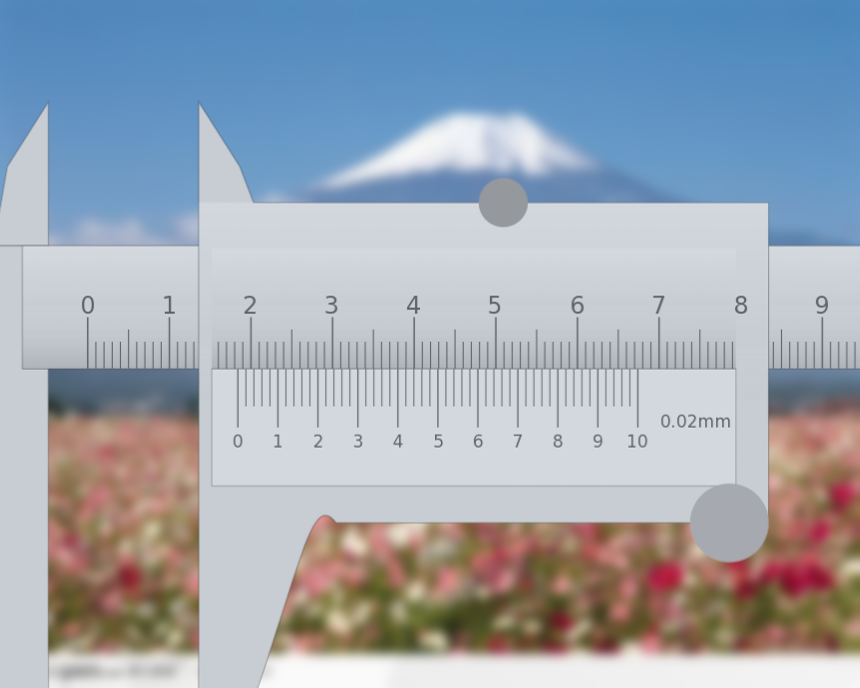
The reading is 18.4 mm
